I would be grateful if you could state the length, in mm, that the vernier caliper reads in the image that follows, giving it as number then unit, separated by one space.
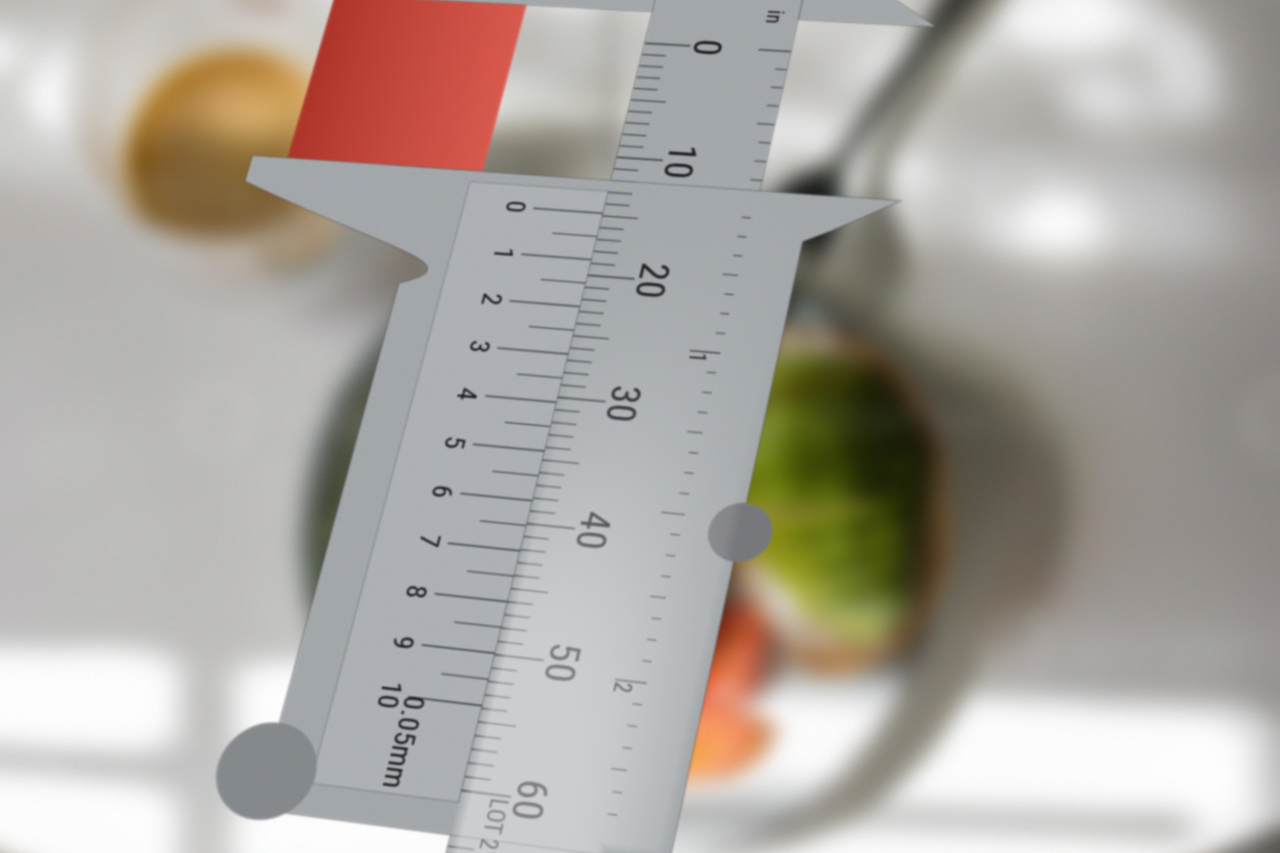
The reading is 14.8 mm
